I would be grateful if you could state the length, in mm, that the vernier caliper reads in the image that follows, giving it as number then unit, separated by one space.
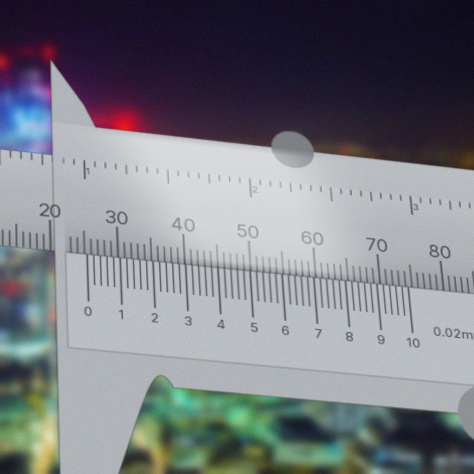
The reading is 25.4 mm
